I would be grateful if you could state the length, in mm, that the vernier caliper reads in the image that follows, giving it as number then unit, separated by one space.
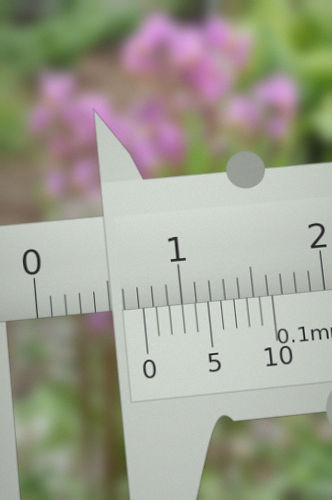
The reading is 7.3 mm
